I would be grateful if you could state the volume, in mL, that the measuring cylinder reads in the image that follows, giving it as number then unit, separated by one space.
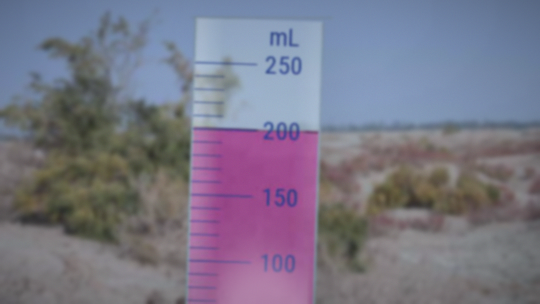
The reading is 200 mL
